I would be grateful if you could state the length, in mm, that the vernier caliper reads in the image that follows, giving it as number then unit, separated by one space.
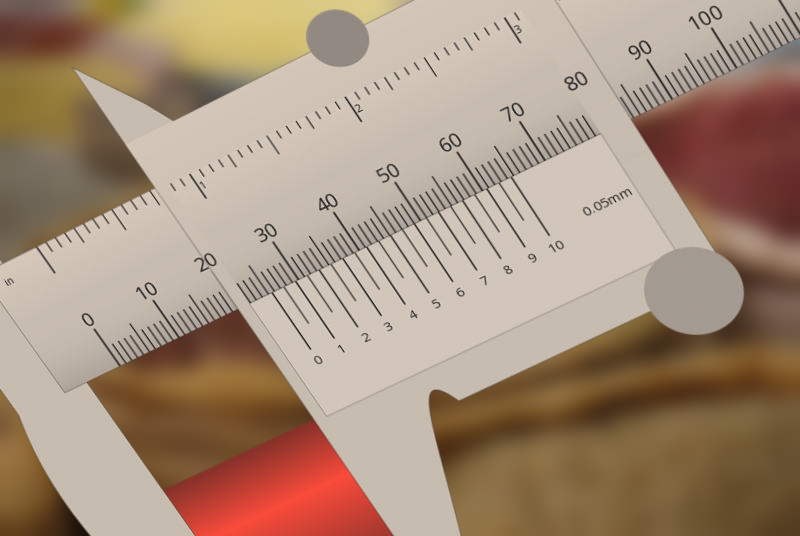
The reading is 25.6 mm
